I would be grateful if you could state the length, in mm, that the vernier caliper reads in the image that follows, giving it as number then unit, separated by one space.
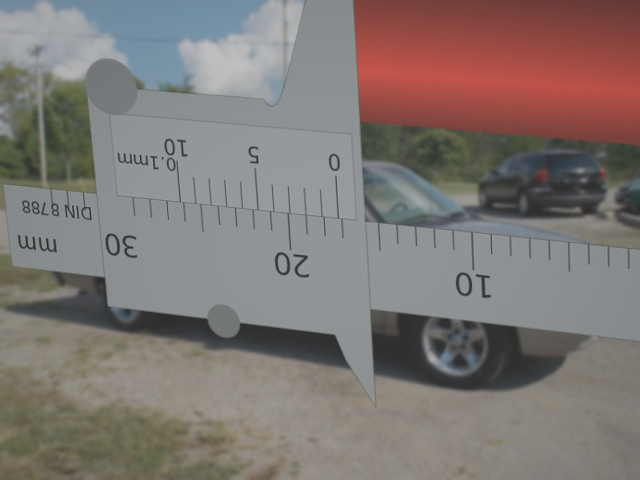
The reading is 17.2 mm
